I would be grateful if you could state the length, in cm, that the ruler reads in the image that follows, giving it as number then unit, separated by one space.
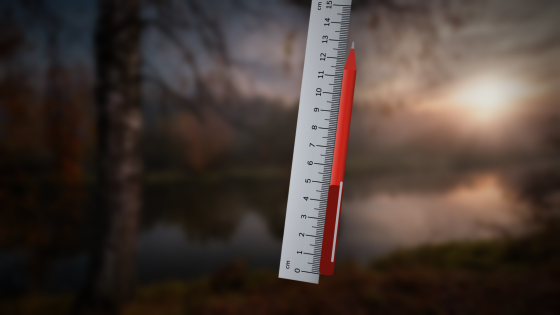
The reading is 13 cm
